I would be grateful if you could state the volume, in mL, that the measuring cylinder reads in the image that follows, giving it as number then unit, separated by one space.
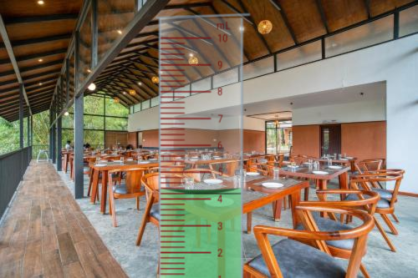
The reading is 4.2 mL
